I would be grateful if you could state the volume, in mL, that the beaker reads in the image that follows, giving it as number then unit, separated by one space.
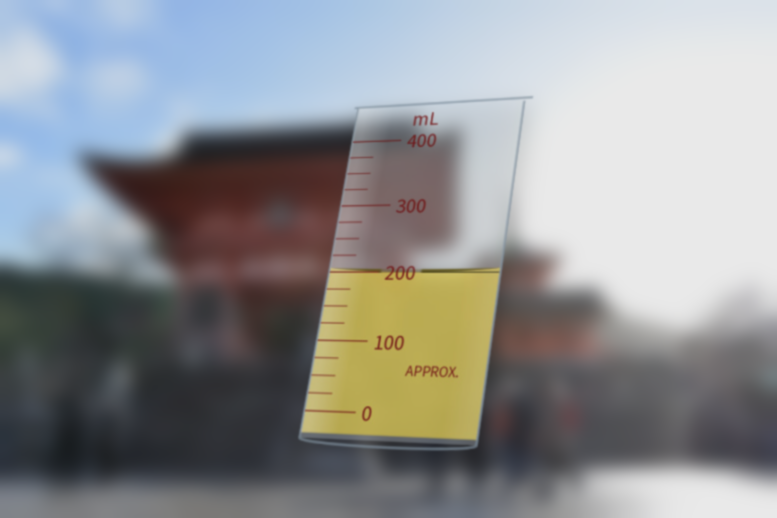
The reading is 200 mL
